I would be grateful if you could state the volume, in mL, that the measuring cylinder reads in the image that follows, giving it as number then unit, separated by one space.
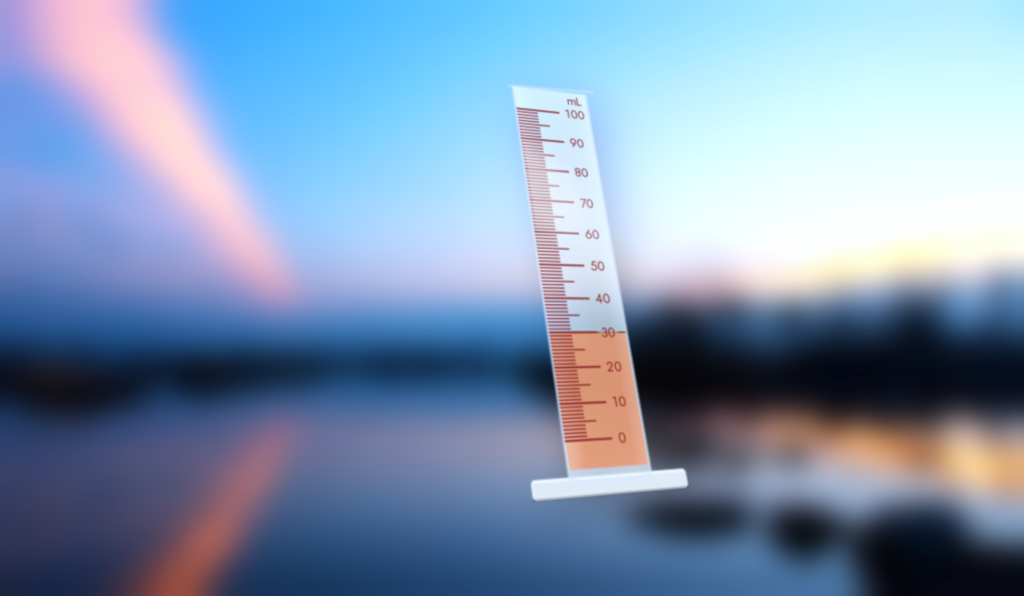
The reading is 30 mL
